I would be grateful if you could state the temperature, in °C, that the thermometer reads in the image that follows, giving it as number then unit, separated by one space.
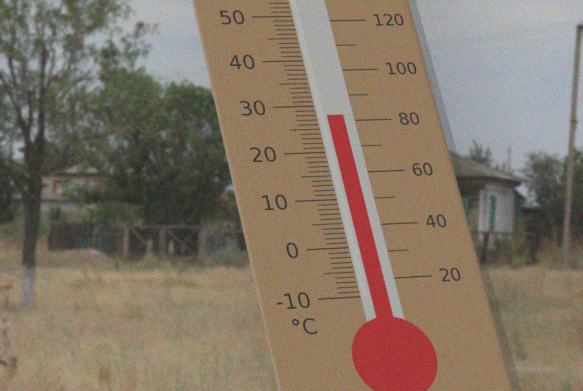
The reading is 28 °C
